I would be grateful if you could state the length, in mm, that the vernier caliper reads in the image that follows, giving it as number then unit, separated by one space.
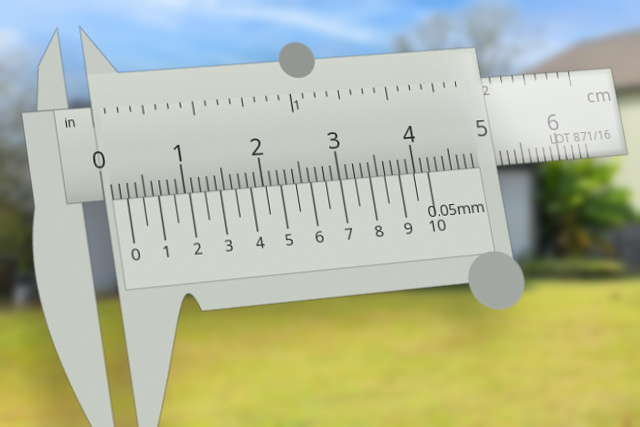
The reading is 2.8 mm
